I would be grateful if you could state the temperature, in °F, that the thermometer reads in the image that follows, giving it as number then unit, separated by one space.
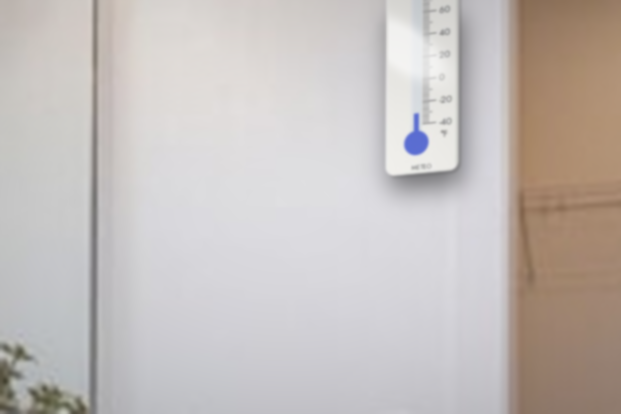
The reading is -30 °F
